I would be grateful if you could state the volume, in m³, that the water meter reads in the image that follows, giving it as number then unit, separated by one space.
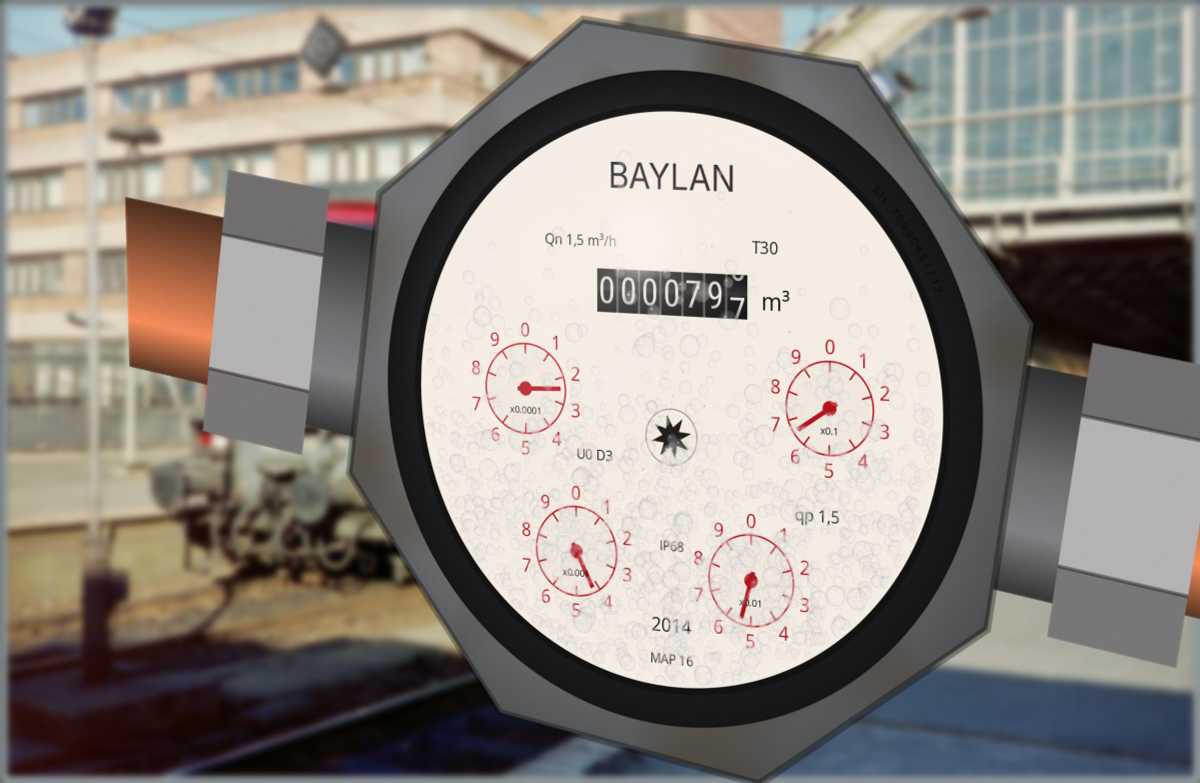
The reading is 796.6542 m³
